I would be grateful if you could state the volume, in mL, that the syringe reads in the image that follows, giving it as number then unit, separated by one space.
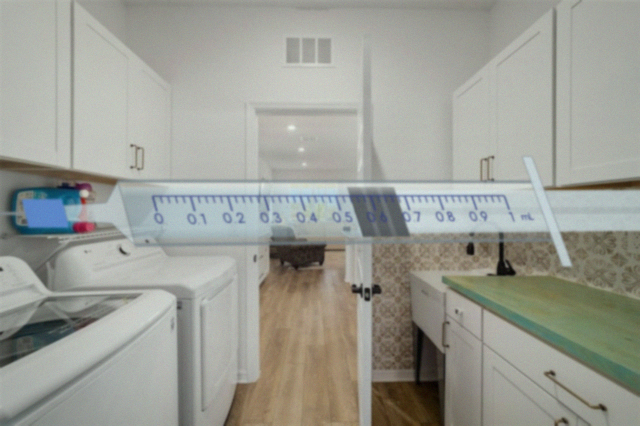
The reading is 0.54 mL
